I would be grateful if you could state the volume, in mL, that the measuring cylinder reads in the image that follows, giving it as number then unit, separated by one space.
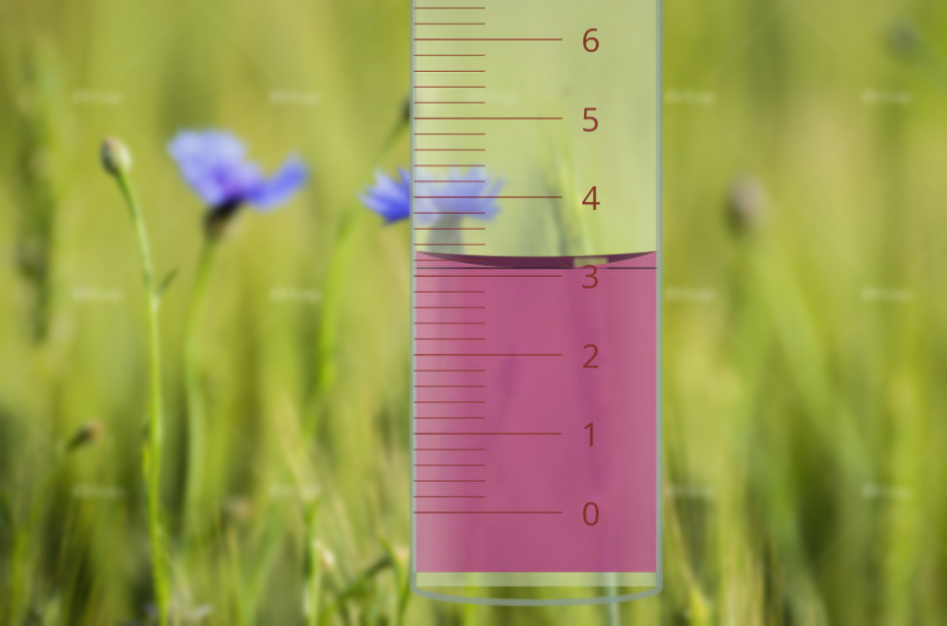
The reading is 3.1 mL
